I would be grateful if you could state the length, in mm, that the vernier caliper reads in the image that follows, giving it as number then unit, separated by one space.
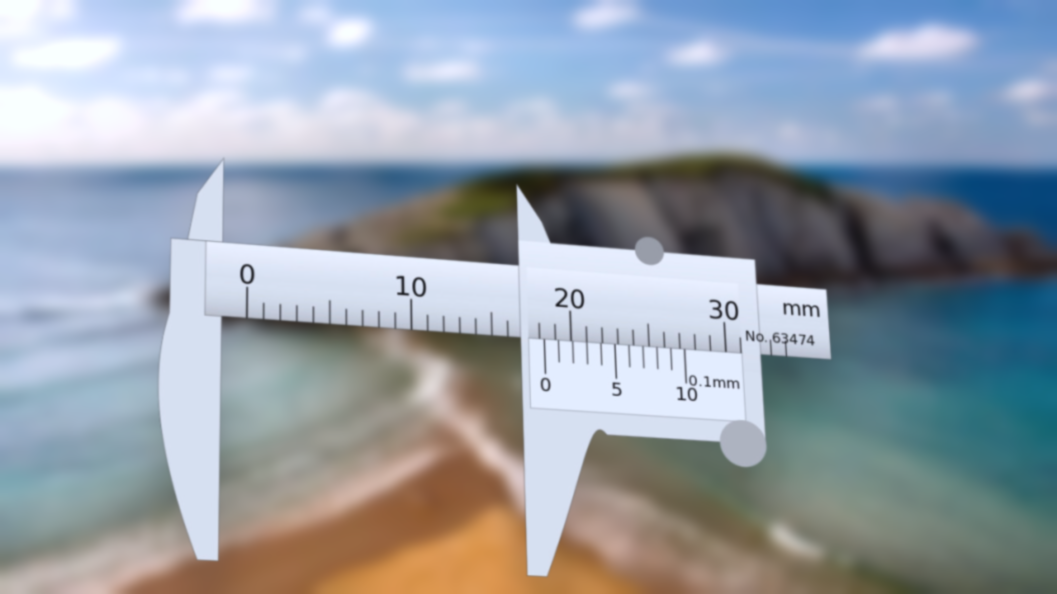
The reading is 18.3 mm
